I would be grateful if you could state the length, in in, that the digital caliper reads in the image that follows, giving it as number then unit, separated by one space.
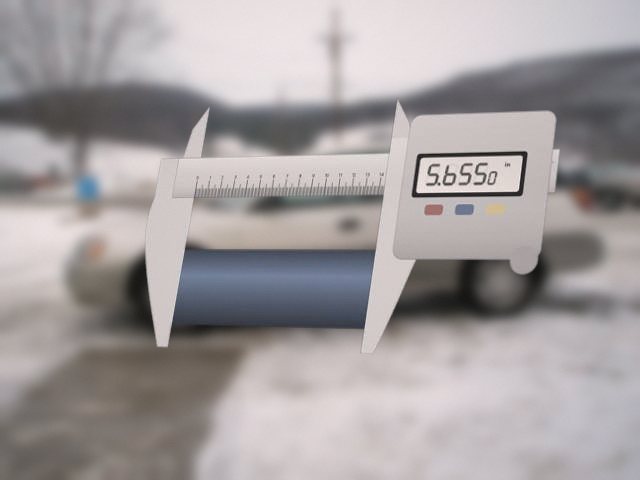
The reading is 5.6550 in
